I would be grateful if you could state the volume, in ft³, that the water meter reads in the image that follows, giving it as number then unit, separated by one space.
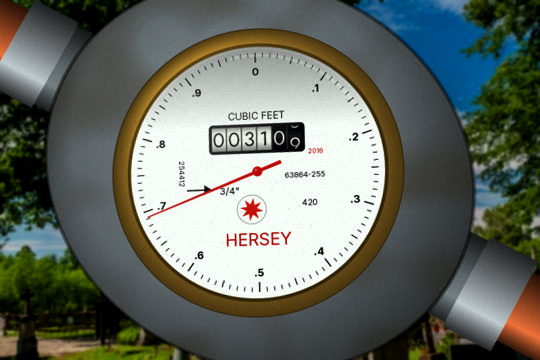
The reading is 3108.69 ft³
